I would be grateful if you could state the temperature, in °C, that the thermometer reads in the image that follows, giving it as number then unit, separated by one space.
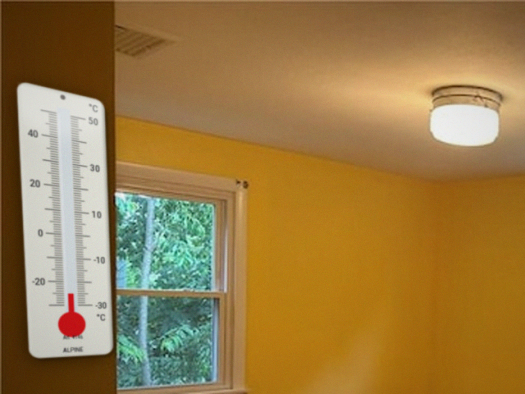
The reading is -25 °C
